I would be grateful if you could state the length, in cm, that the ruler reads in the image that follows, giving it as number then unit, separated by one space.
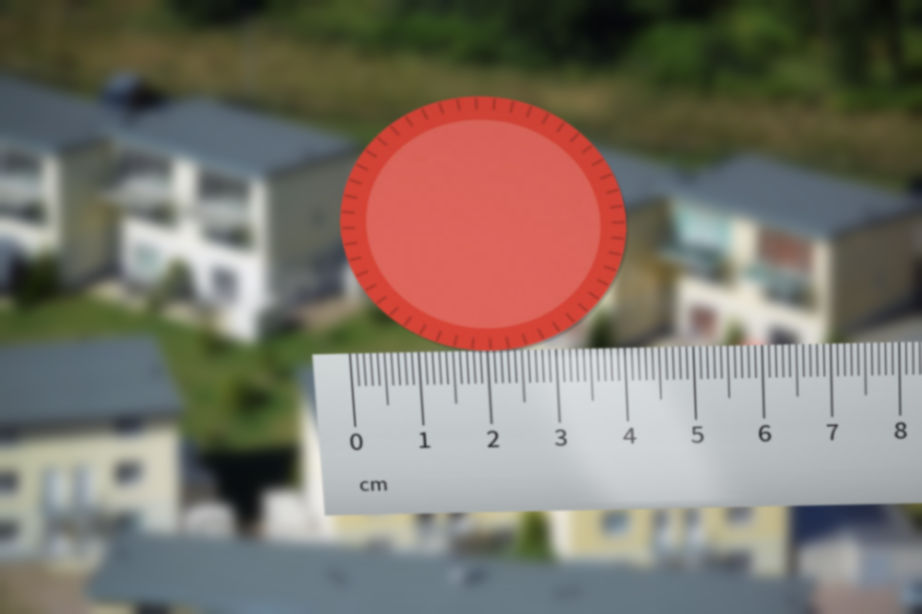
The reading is 4.1 cm
